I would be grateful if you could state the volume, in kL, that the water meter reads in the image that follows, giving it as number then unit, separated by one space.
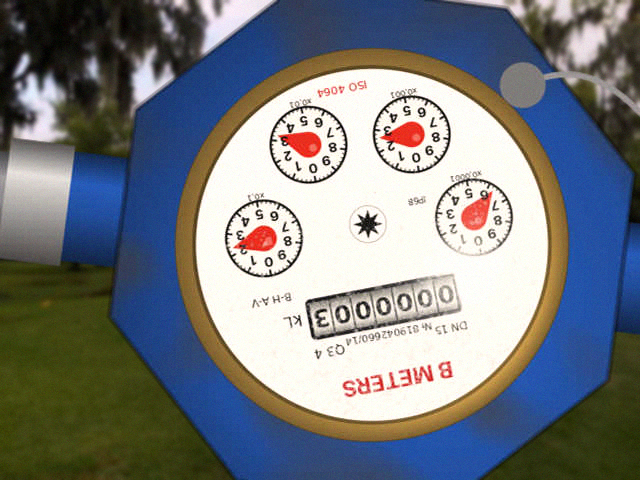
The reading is 3.2326 kL
